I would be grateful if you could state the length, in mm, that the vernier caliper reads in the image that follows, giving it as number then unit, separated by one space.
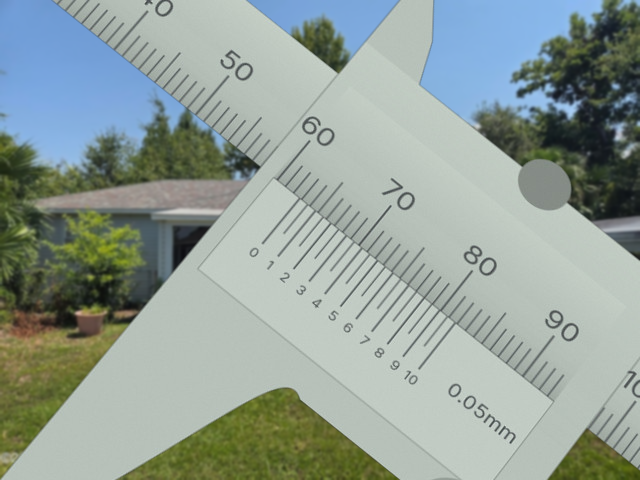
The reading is 62.8 mm
